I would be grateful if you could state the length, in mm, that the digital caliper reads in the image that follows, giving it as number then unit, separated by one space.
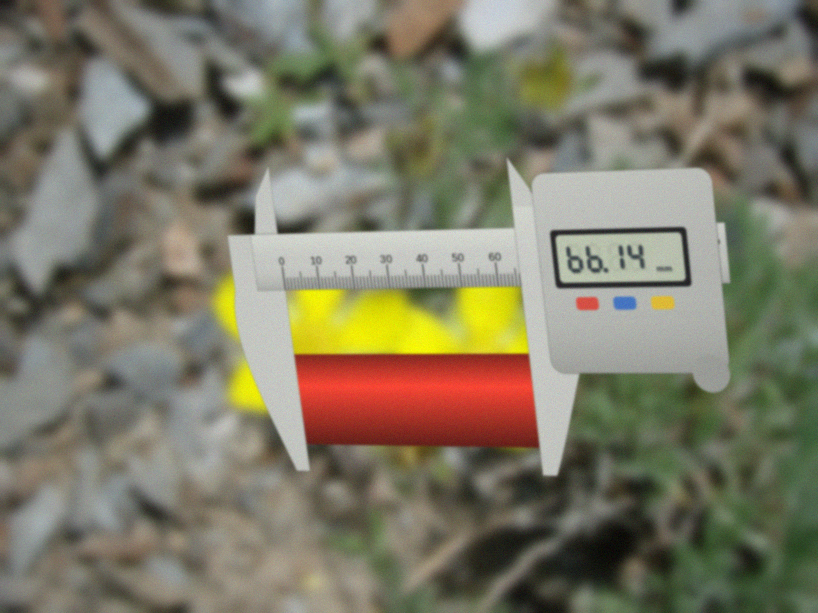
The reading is 66.14 mm
